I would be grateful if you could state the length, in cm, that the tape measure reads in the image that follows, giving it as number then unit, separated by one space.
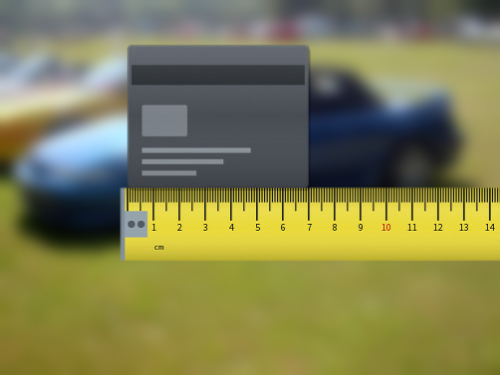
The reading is 7 cm
